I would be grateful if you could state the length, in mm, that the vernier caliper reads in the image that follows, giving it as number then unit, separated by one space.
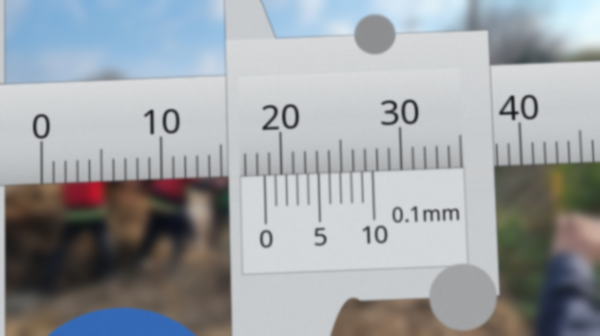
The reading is 18.6 mm
